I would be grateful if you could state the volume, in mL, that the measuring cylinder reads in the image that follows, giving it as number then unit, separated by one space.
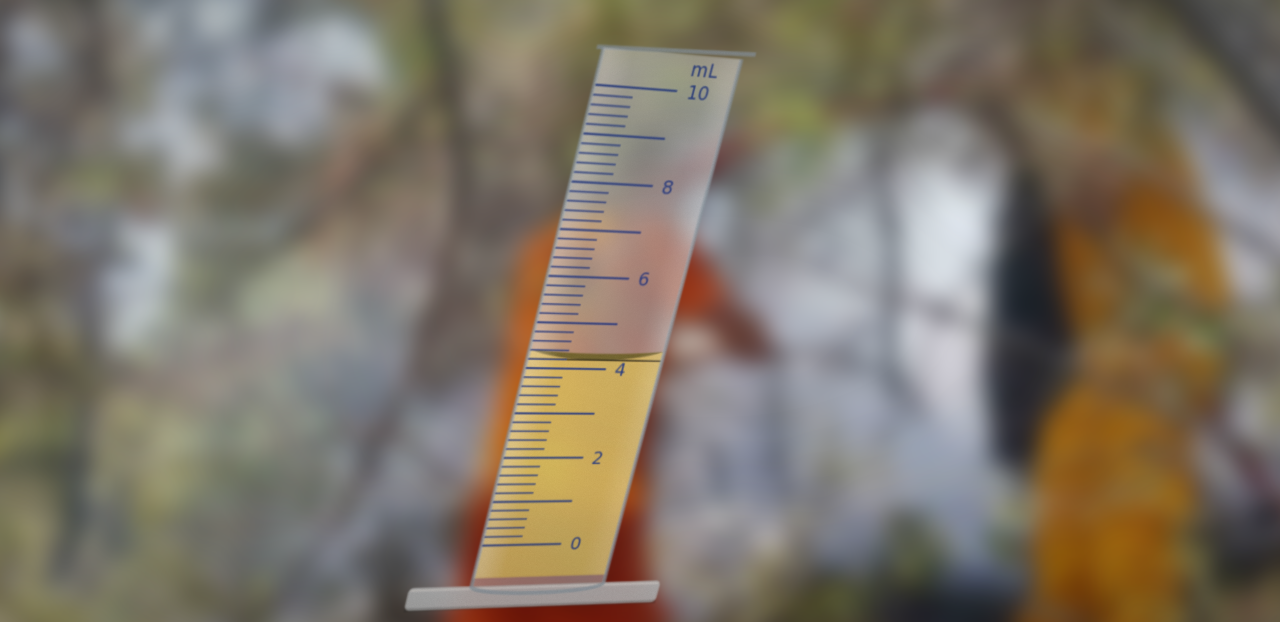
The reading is 4.2 mL
